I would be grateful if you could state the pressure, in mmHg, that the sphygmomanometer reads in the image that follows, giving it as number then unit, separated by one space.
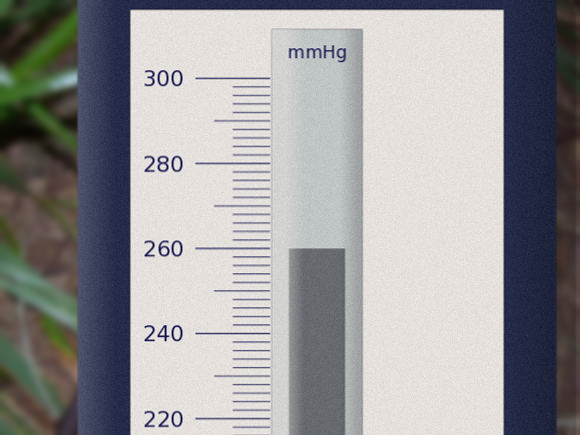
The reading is 260 mmHg
